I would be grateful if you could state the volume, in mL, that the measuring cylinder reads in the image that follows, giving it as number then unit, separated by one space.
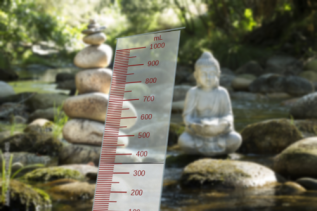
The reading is 350 mL
